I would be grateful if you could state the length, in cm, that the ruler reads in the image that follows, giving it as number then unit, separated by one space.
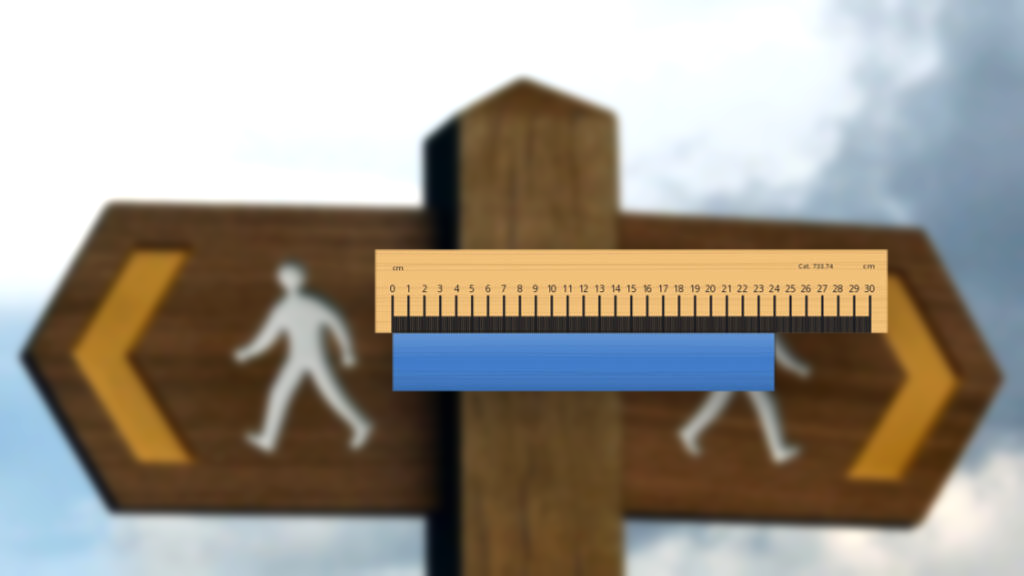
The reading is 24 cm
